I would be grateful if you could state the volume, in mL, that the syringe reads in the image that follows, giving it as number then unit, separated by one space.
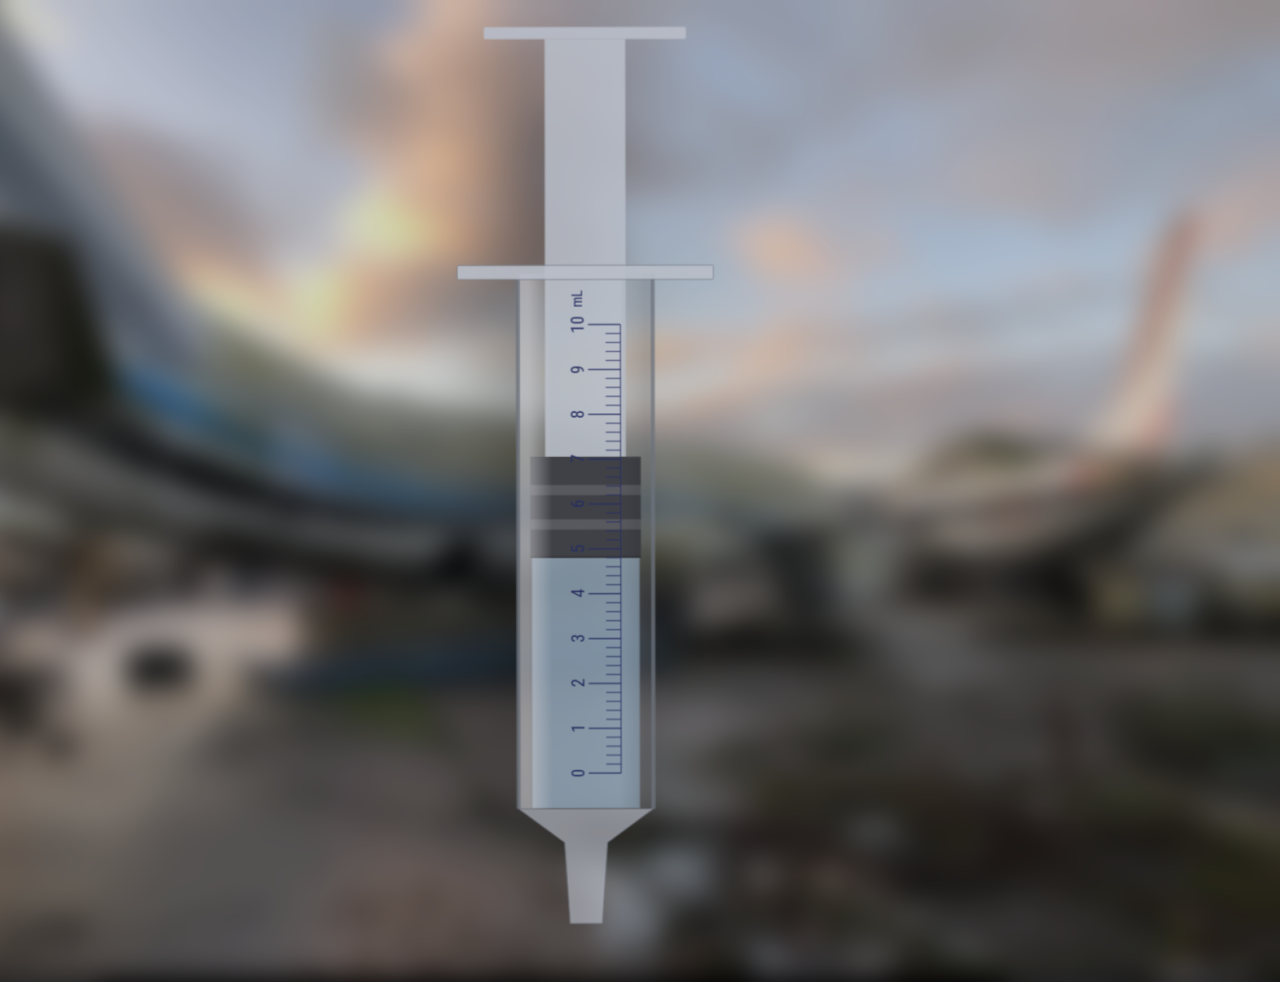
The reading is 4.8 mL
